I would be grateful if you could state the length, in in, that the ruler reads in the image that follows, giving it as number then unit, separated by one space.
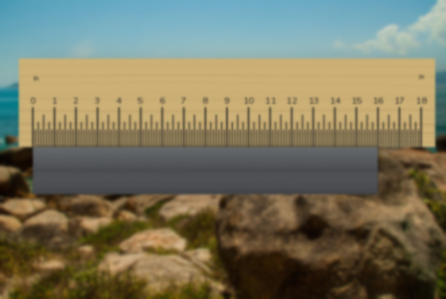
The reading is 16 in
